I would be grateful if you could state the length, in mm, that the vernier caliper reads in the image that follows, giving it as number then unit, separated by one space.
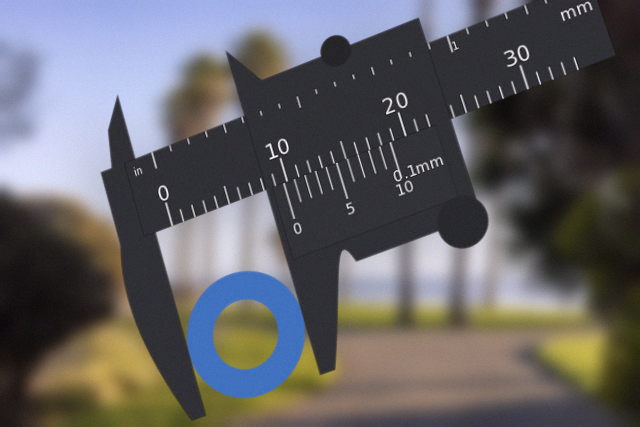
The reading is 9.7 mm
